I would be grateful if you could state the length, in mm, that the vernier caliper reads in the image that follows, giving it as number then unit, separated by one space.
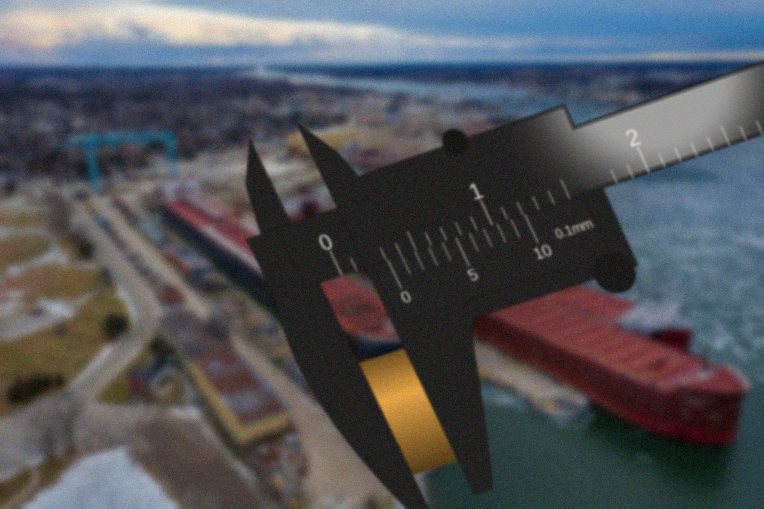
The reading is 3.1 mm
